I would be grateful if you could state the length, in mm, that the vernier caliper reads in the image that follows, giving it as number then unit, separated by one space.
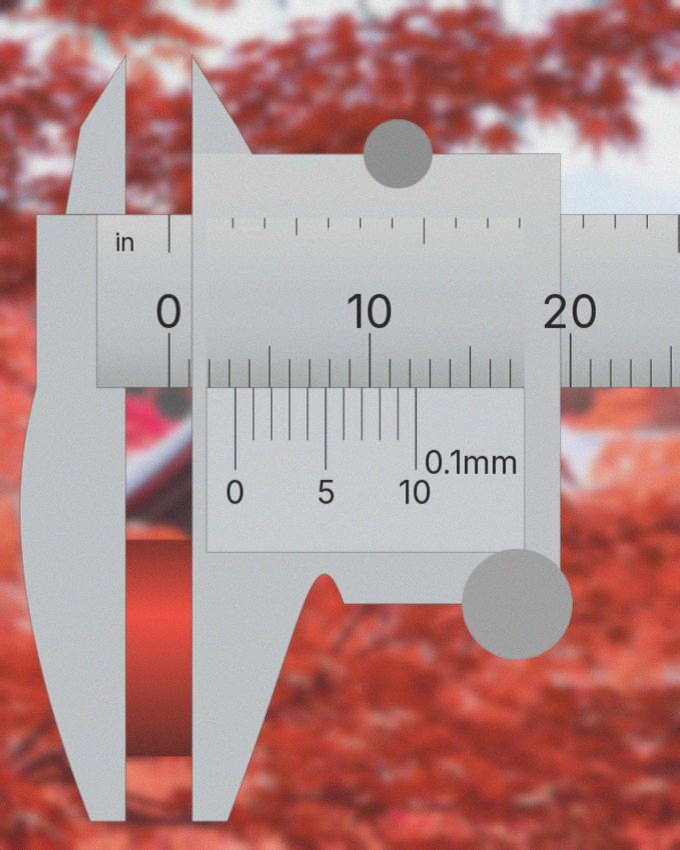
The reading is 3.3 mm
